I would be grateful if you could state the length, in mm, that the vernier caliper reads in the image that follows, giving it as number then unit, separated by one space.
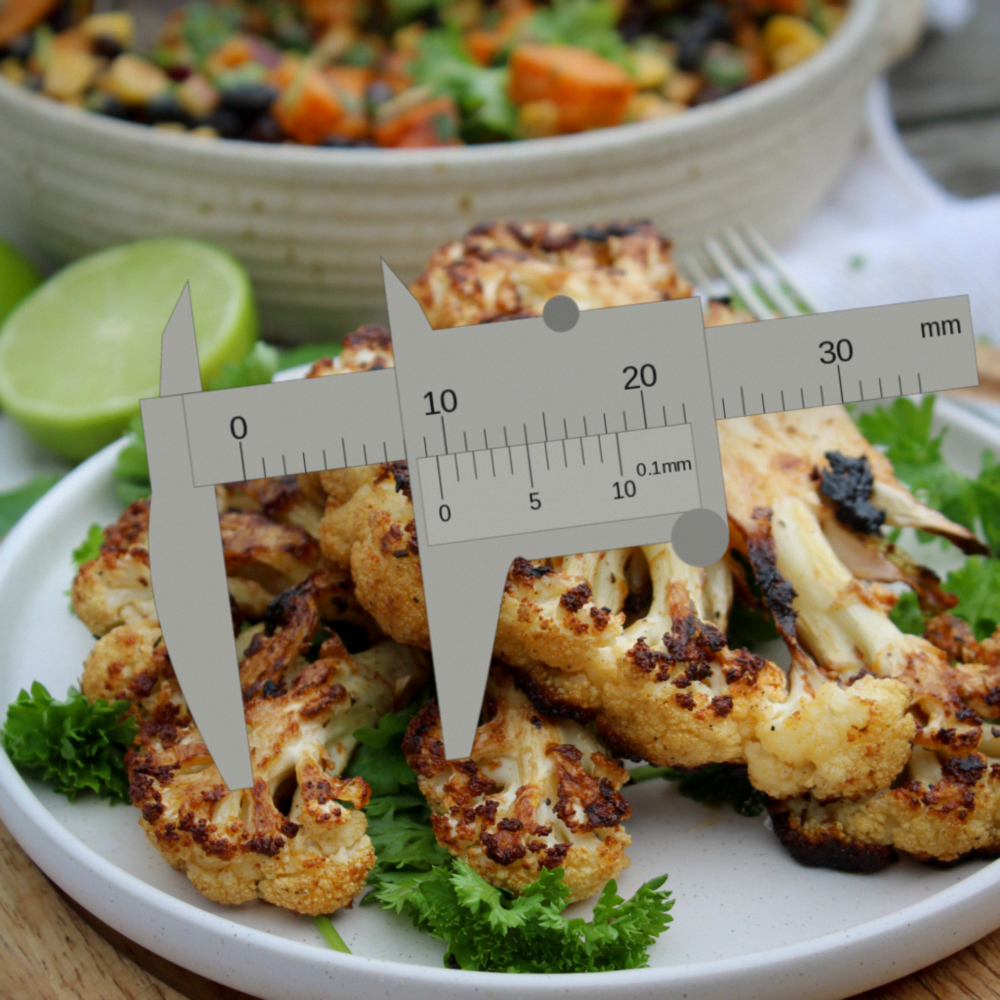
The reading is 9.5 mm
